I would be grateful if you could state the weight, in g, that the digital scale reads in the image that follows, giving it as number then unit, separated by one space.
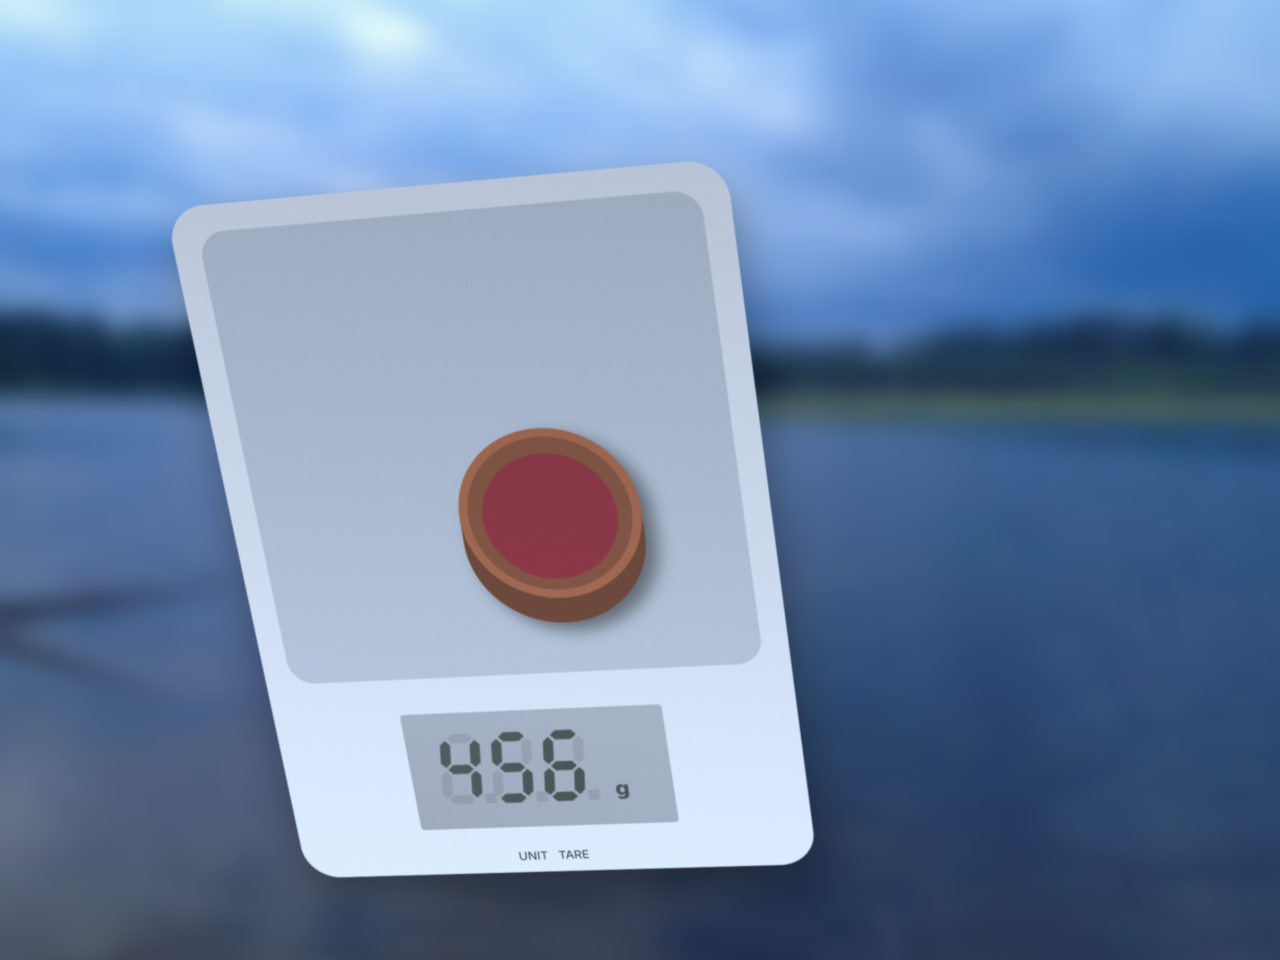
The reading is 456 g
